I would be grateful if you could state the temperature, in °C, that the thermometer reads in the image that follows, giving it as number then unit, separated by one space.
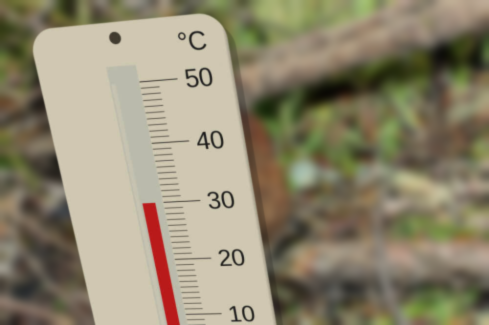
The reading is 30 °C
